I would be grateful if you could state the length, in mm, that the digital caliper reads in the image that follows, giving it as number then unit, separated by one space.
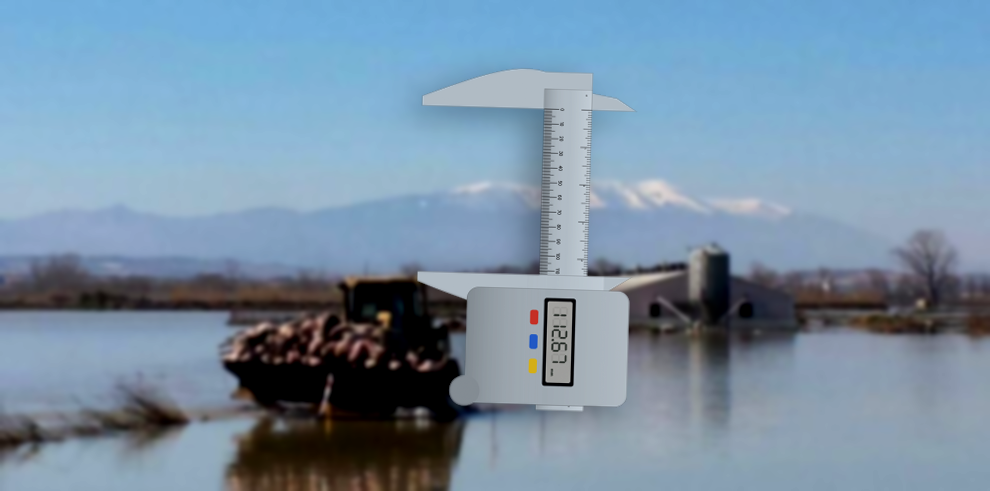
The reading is 112.67 mm
